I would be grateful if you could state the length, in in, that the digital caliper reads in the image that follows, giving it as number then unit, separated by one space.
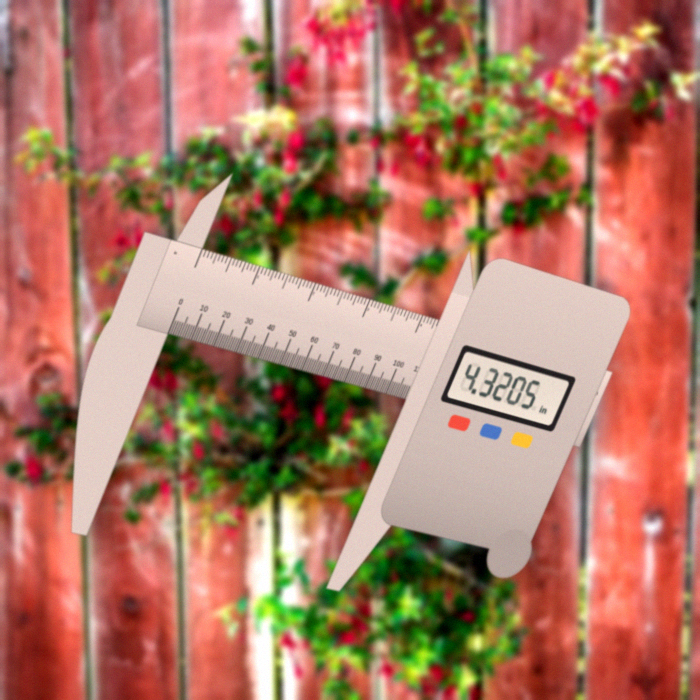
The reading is 4.3205 in
